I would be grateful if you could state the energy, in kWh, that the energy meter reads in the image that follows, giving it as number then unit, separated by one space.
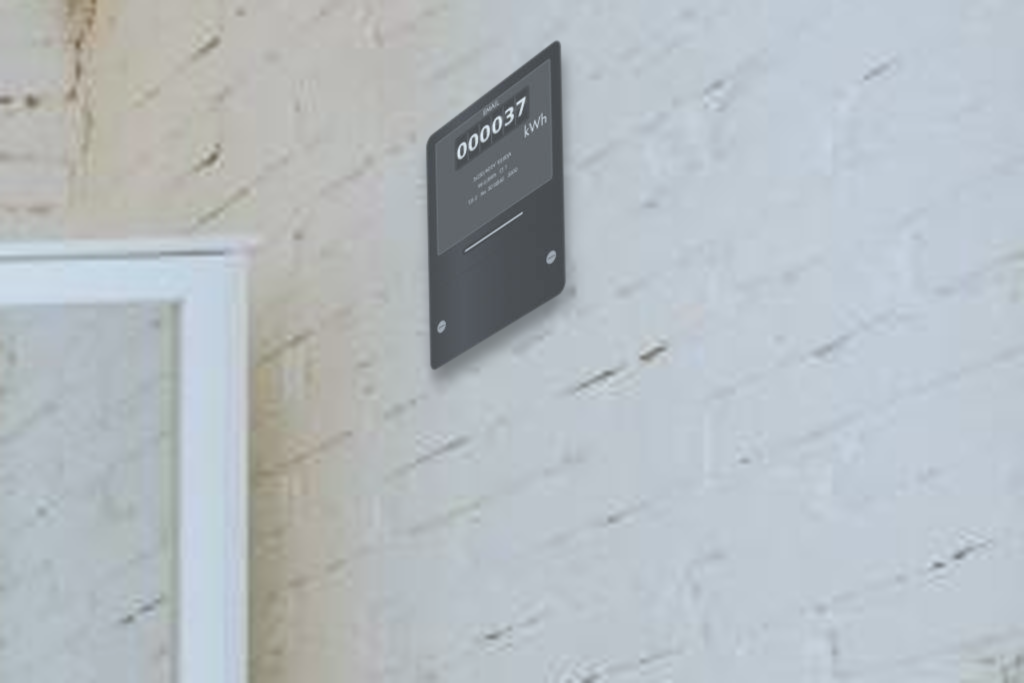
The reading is 37 kWh
